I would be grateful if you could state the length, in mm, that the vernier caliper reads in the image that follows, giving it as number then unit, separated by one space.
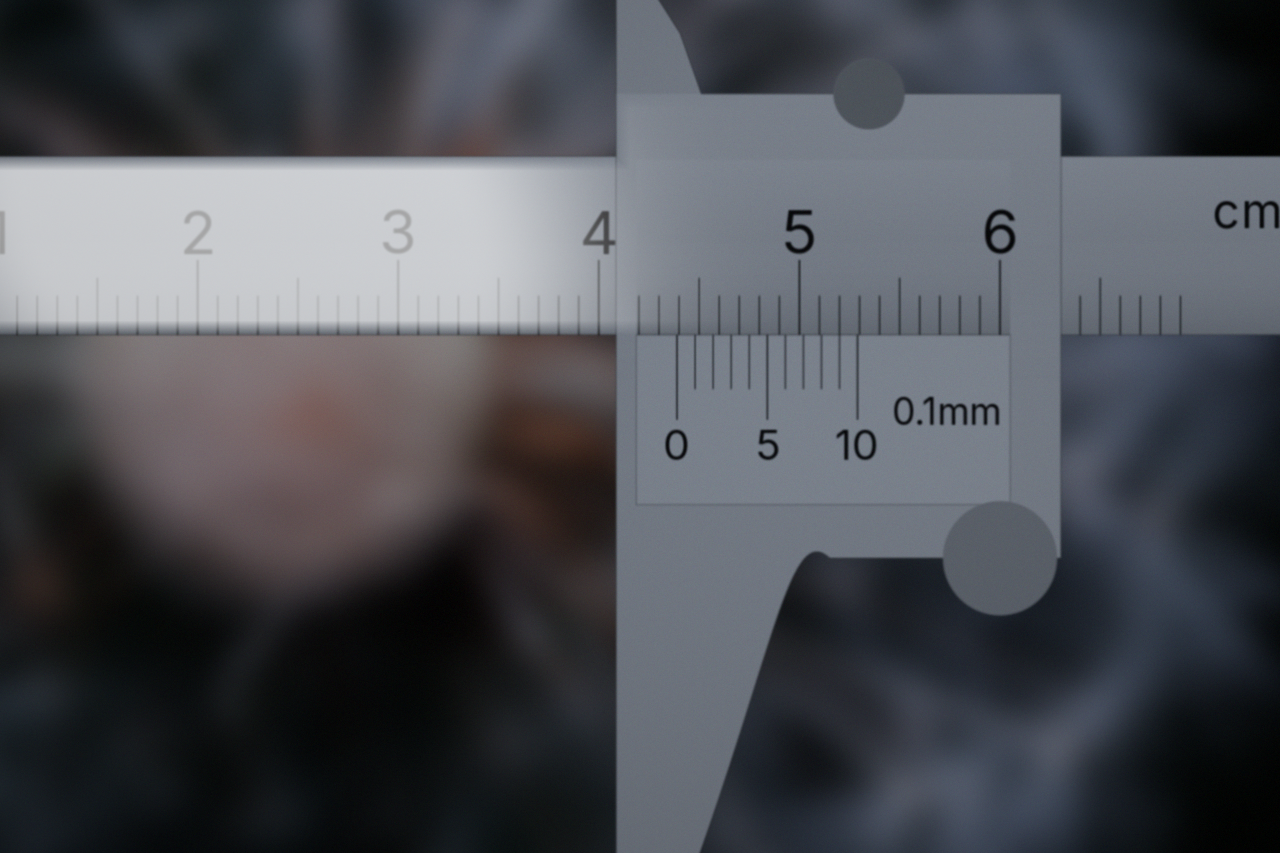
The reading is 43.9 mm
